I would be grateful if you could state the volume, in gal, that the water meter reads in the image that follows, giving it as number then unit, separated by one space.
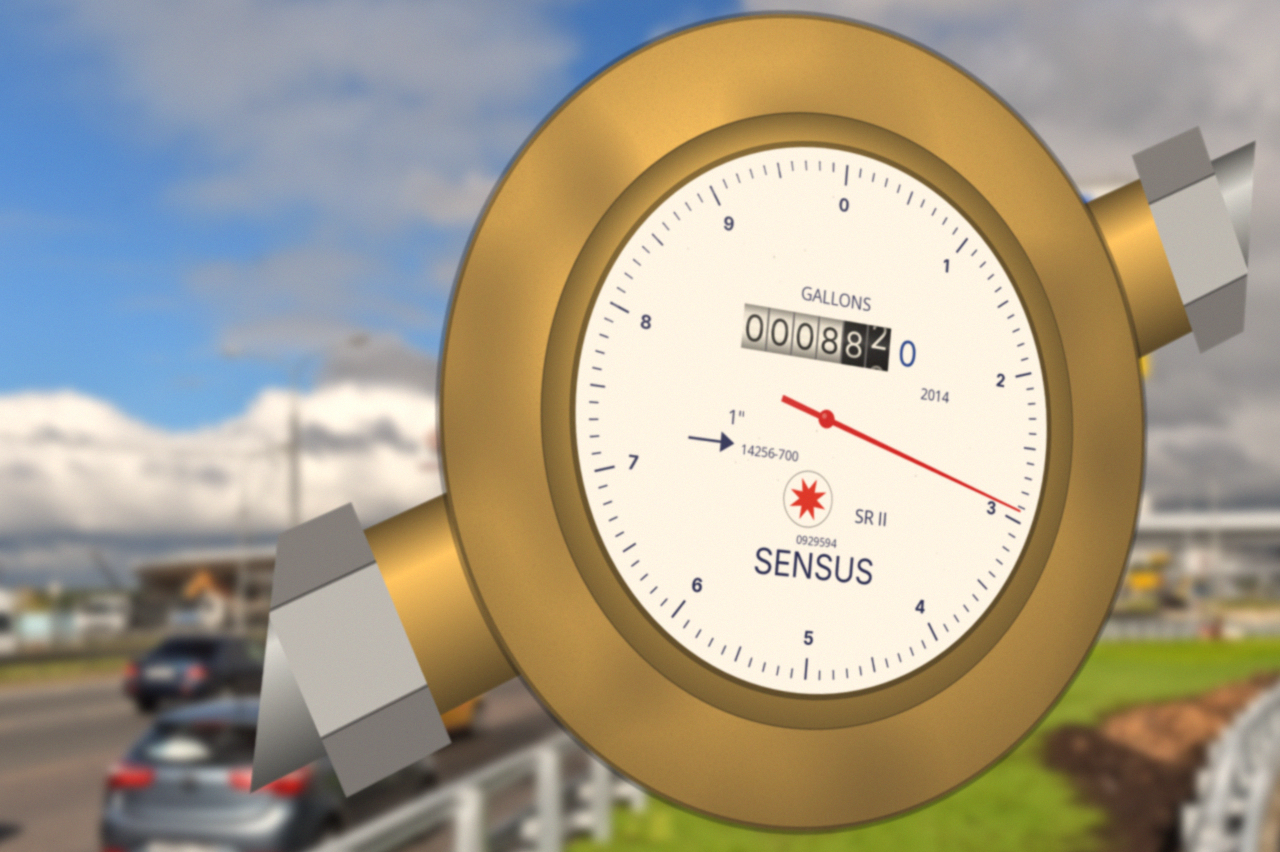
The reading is 8822.9 gal
